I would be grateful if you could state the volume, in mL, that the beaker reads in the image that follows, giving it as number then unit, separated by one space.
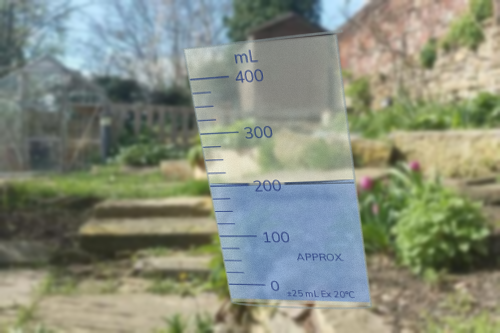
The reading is 200 mL
